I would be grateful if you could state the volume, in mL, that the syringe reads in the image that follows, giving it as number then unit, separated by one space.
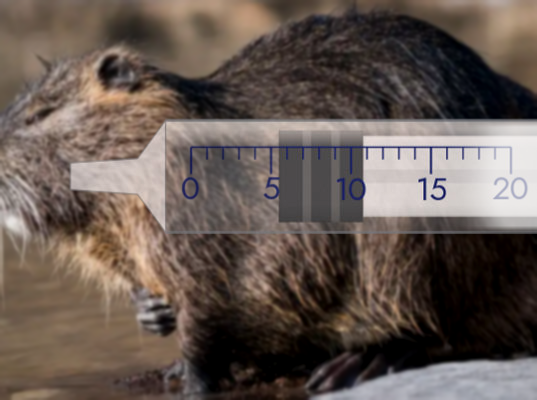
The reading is 5.5 mL
